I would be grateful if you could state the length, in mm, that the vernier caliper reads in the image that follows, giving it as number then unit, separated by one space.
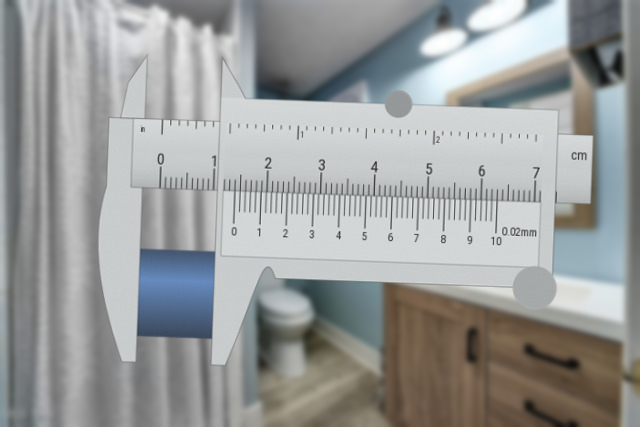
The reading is 14.0 mm
